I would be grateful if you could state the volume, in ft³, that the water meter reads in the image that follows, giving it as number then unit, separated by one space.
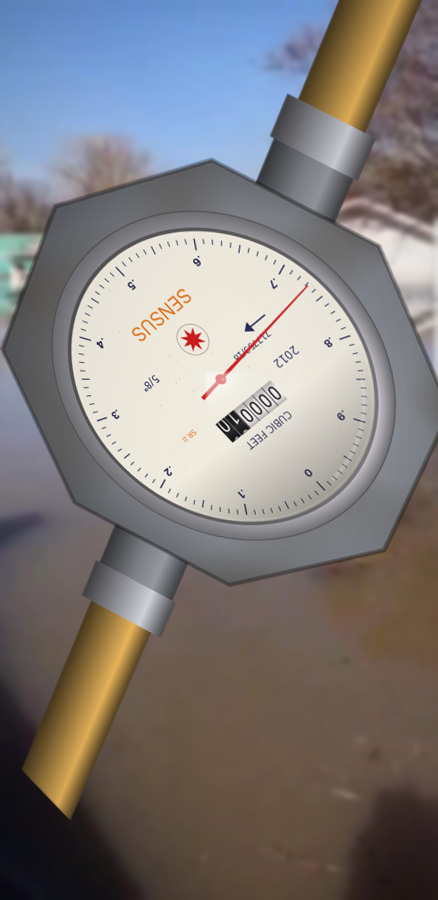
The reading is 9.73 ft³
